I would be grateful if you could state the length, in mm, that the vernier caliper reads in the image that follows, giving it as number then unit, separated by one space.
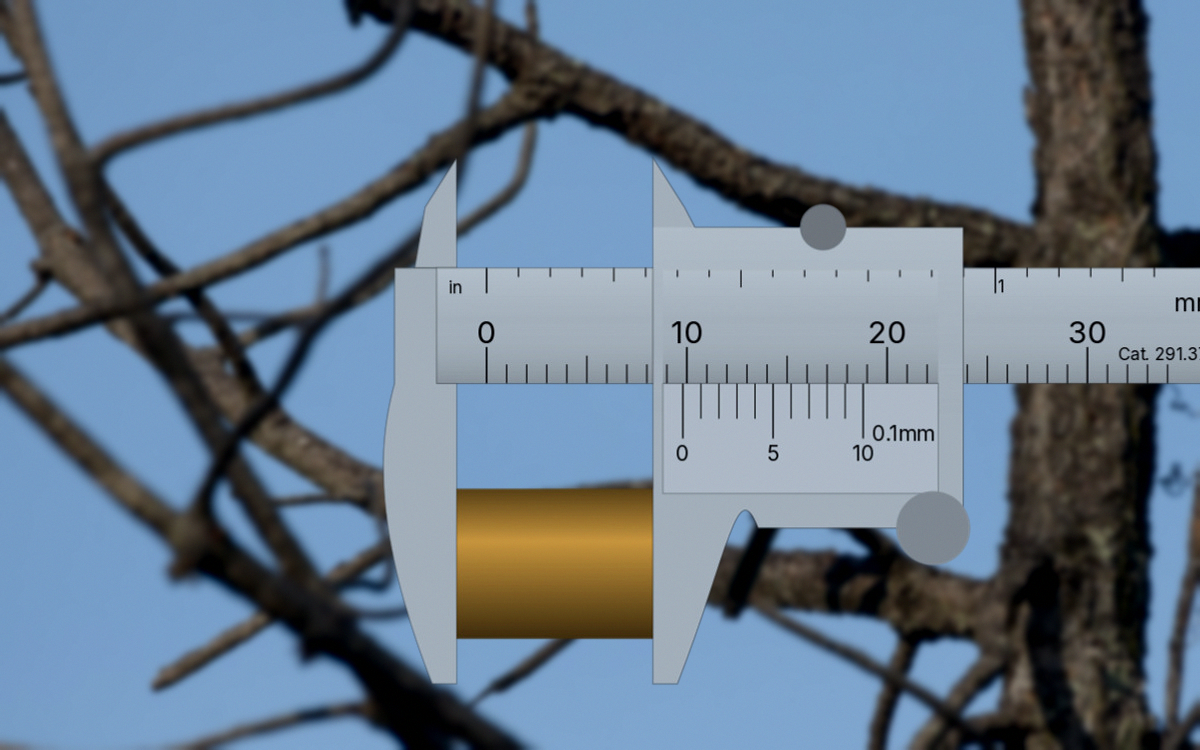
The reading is 9.8 mm
